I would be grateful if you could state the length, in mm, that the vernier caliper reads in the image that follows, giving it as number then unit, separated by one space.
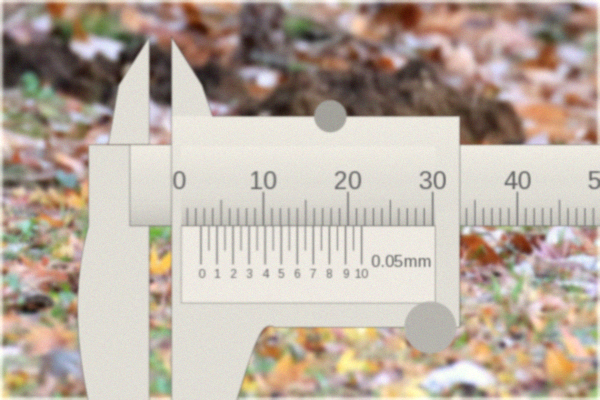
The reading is 2.6 mm
